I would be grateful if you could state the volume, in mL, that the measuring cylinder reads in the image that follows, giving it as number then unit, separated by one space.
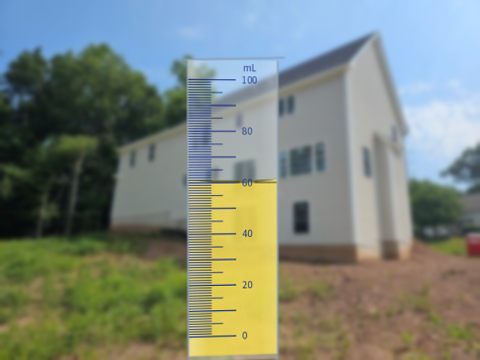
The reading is 60 mL
